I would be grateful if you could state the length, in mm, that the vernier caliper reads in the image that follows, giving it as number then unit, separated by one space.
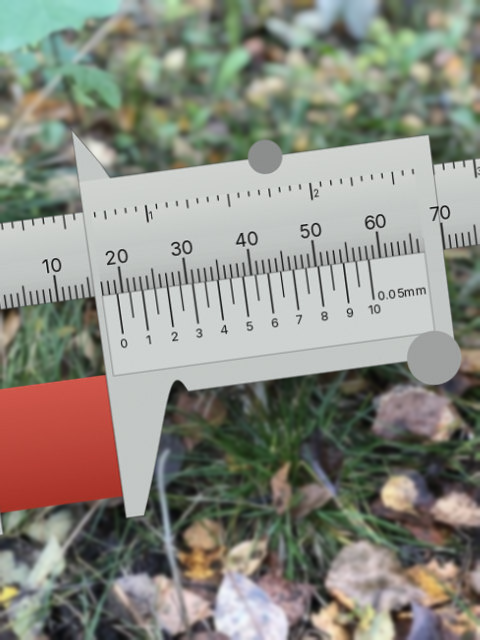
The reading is 19.2 mm
